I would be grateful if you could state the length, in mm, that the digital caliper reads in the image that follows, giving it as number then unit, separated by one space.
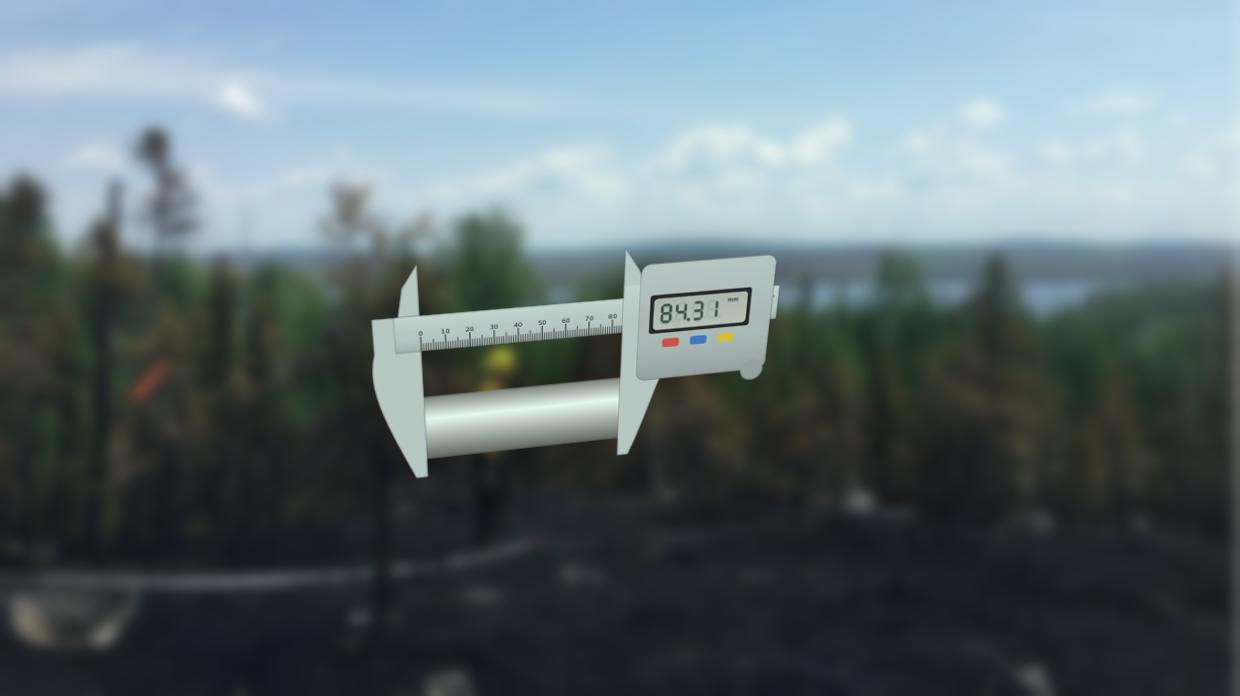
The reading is 84.31 mm
